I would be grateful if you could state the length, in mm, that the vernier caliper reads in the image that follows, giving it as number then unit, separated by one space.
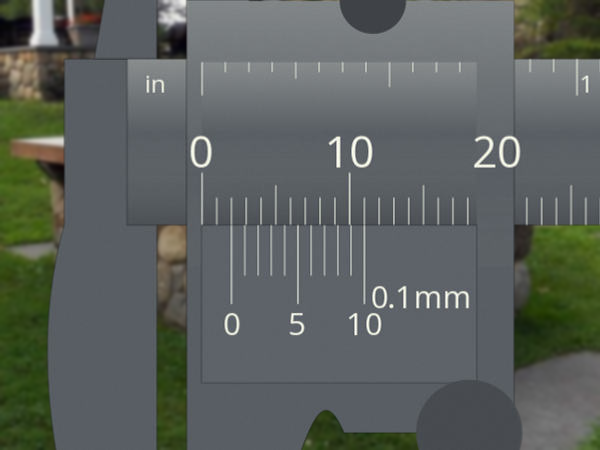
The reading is 2.0 mm
